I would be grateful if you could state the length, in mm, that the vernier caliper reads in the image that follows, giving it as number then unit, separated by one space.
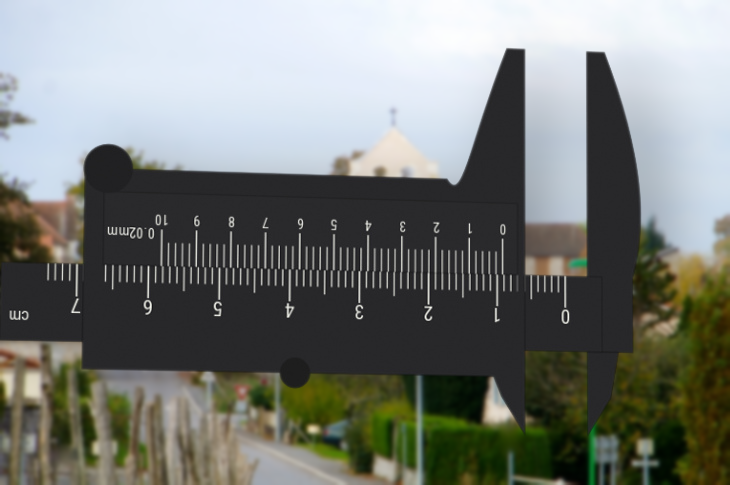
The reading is 9.2 mm
